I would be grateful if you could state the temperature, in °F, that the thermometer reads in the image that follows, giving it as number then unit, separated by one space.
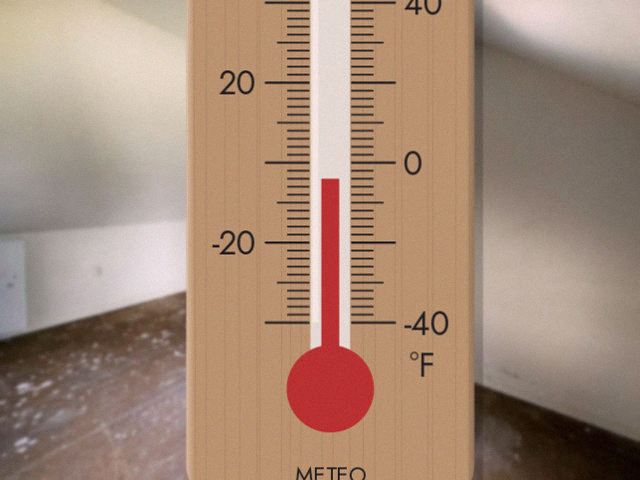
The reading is -4 °F
